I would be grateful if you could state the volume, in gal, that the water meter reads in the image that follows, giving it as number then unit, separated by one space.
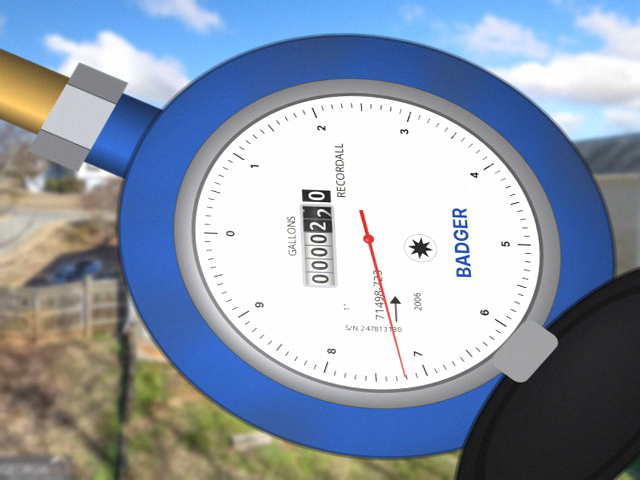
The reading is 217.2 gal
